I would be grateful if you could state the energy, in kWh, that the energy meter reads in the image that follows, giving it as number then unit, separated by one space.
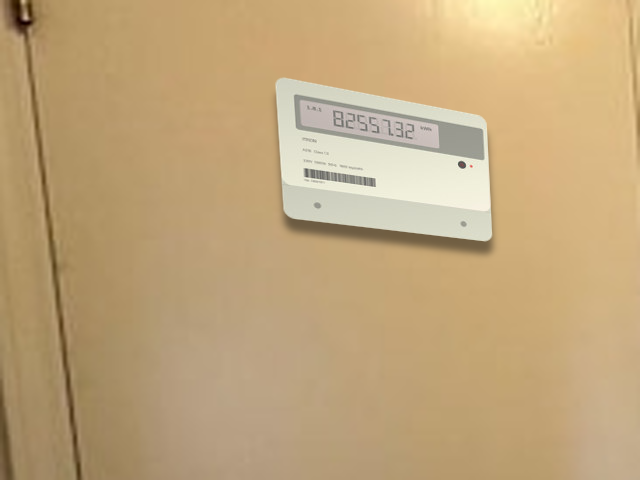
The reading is 82557.32 kWh
